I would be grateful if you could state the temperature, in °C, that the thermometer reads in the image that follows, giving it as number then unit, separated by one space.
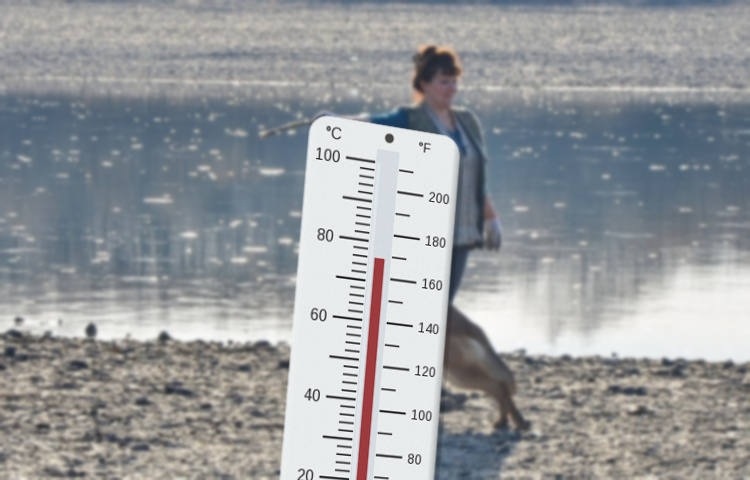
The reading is 76 °C
